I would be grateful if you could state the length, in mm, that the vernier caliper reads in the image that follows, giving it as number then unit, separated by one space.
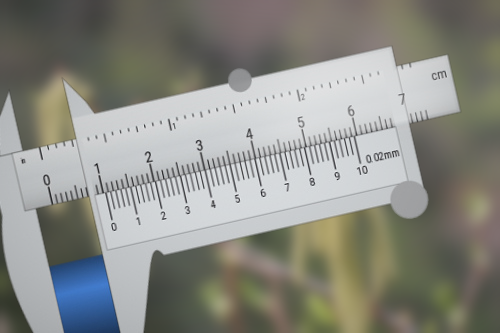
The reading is 10.5 mm
